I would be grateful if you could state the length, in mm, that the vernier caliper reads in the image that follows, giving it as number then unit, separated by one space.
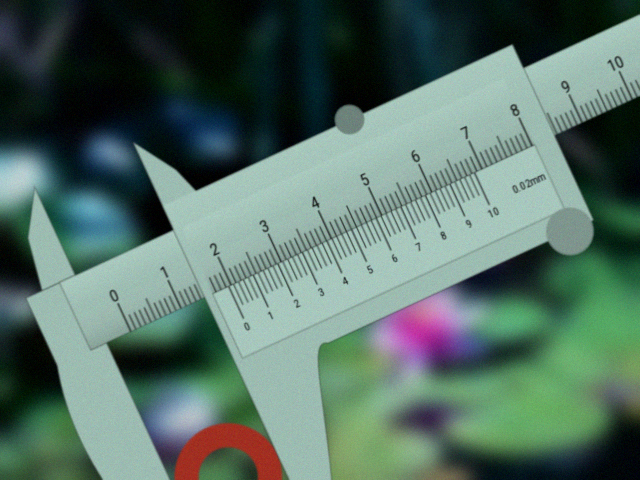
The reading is 19.5 mm
